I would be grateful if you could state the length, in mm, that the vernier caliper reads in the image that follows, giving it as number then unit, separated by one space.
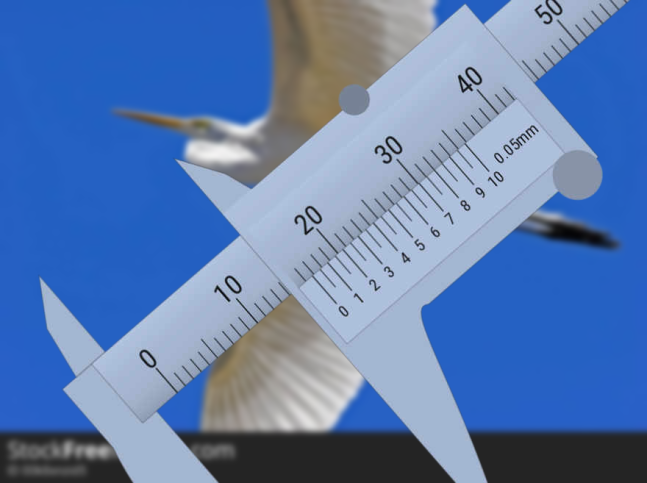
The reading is 16.8 mm
